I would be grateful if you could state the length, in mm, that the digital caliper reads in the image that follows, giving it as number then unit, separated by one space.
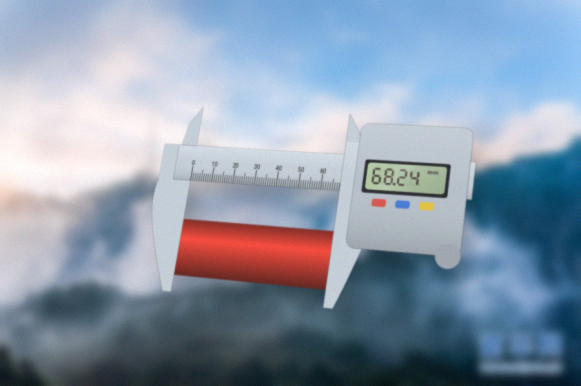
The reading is 68.24 mm
